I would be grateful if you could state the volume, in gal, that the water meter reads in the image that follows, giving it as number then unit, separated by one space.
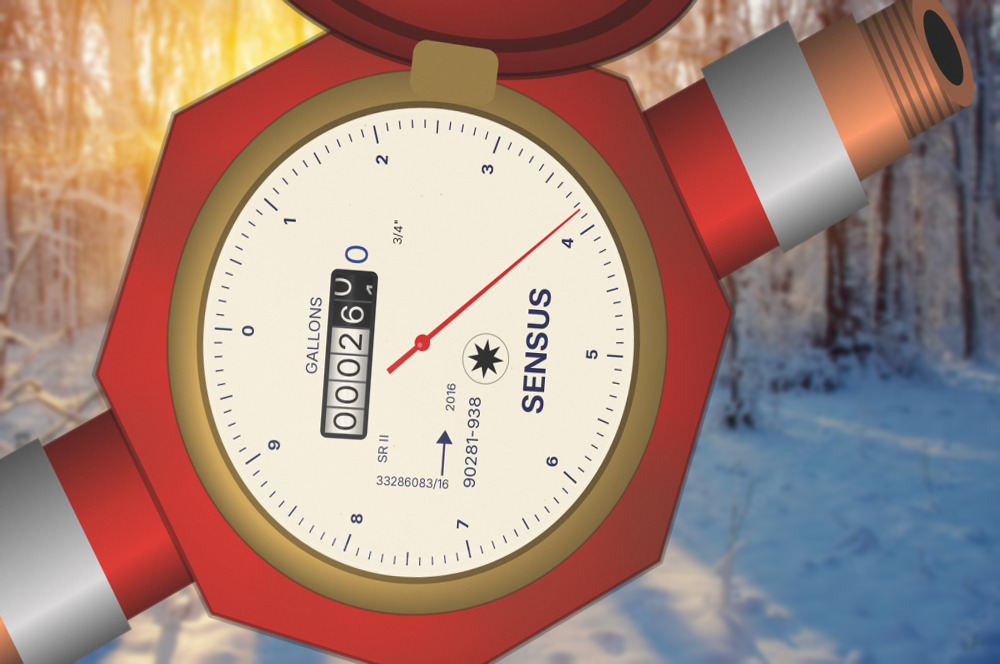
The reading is 2603.8 gal
